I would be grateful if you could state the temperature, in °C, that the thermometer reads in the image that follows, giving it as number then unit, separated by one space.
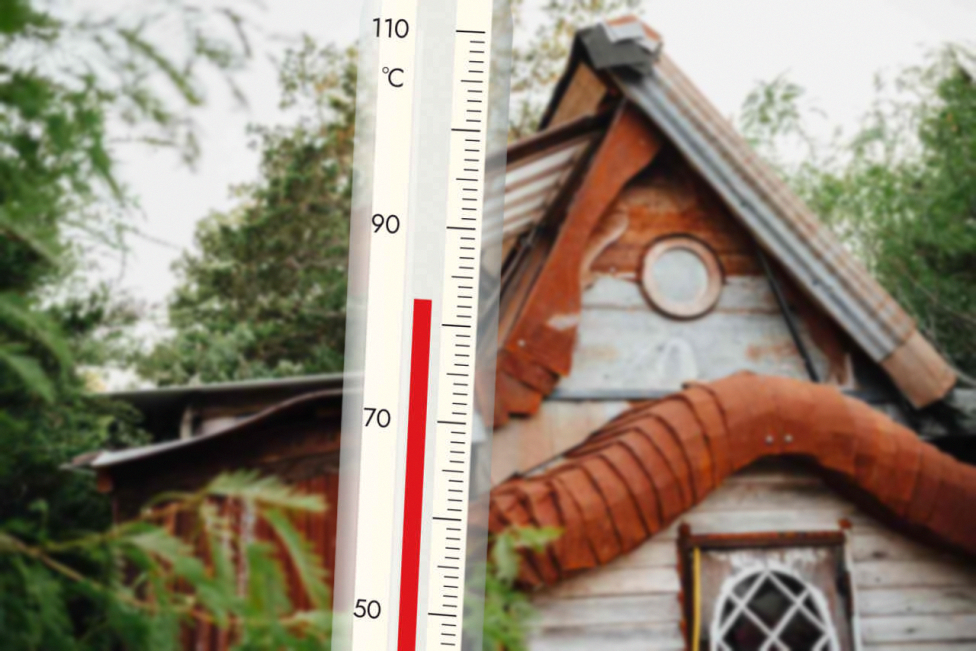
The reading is 82.5 °C
